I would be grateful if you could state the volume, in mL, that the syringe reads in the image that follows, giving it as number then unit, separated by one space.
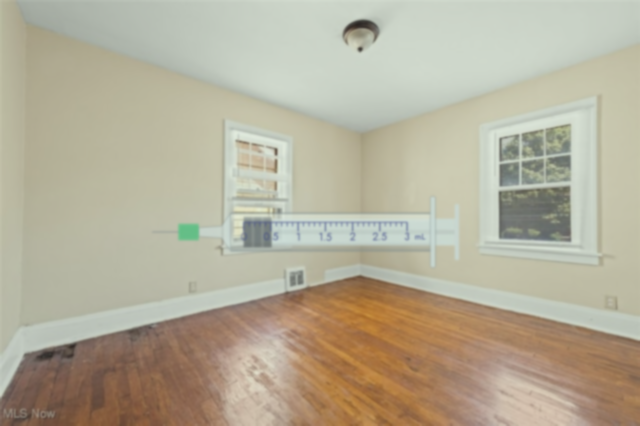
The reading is 0 mL
